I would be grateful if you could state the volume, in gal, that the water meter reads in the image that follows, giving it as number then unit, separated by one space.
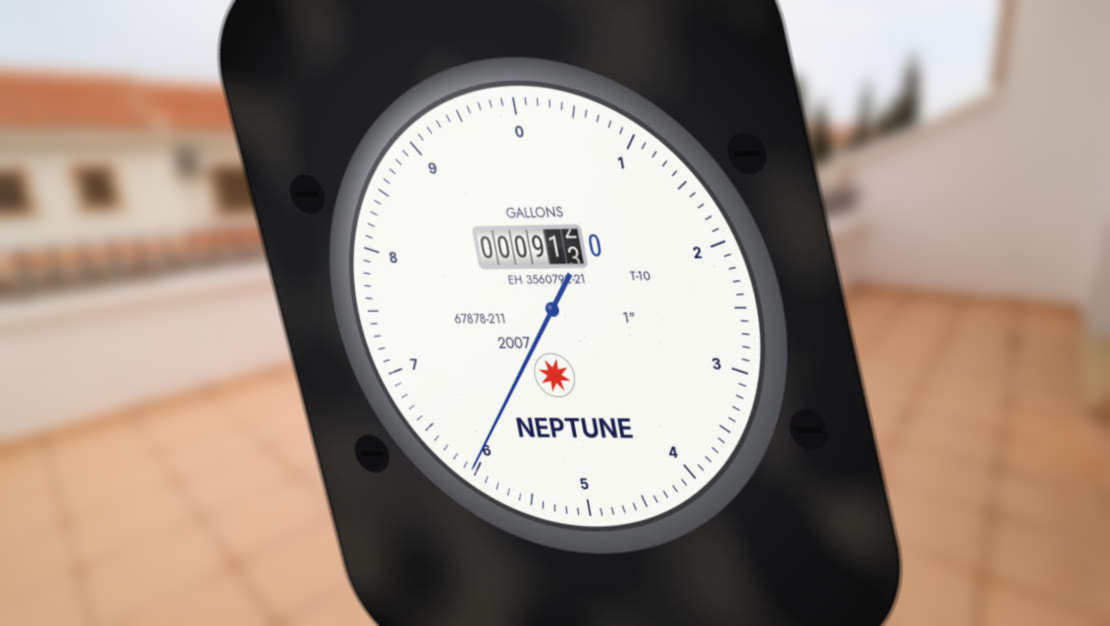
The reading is 9126.0 gal
